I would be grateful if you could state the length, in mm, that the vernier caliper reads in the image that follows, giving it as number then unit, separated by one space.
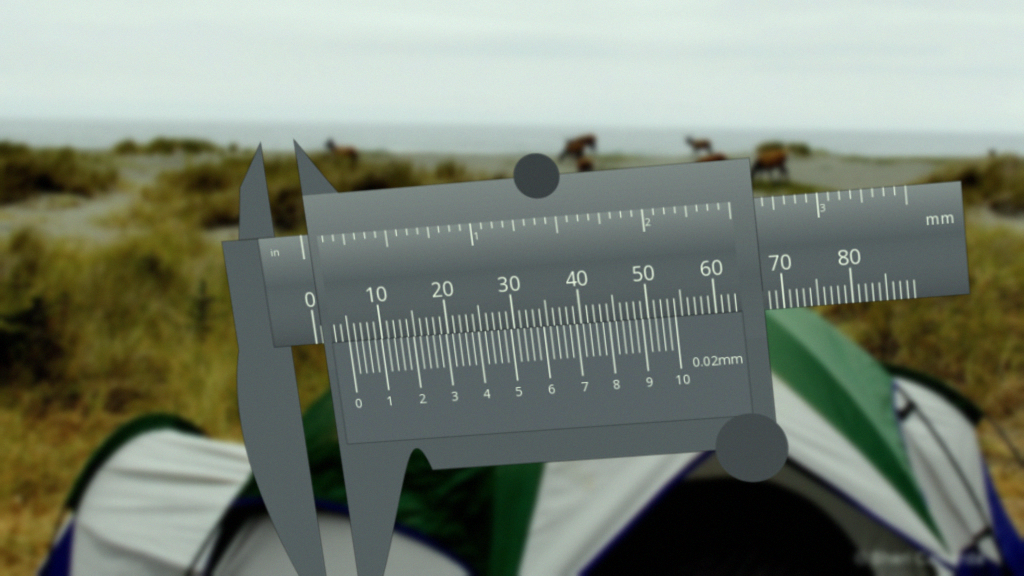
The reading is 5.0 mm
